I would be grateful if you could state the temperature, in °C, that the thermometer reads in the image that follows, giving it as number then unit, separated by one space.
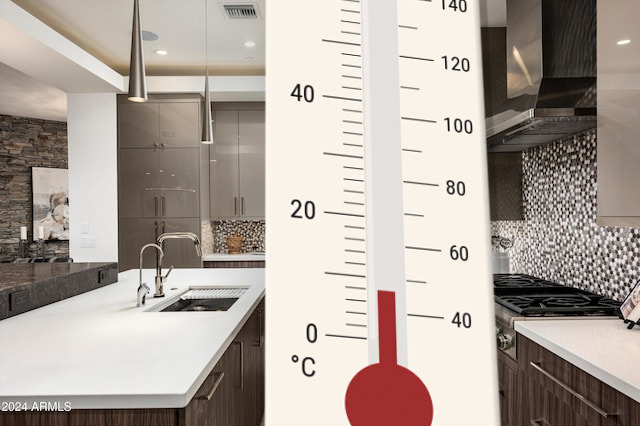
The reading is 8 °C
